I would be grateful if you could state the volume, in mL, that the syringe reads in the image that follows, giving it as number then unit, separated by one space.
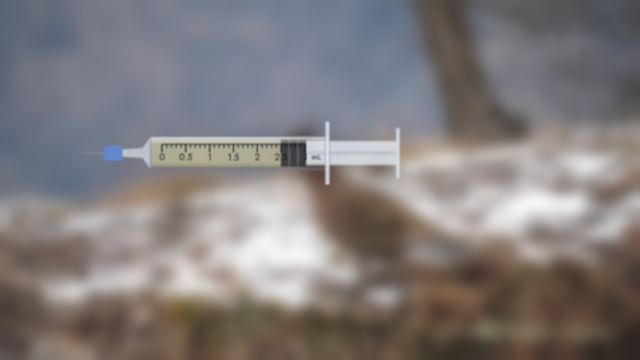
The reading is 2.5 mL
